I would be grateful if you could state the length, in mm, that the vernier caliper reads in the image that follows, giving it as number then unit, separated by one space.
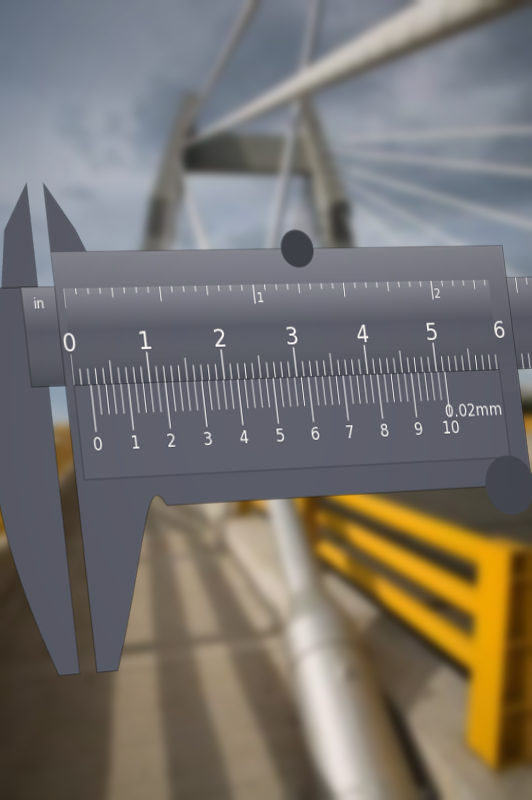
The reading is 2.2 mm
